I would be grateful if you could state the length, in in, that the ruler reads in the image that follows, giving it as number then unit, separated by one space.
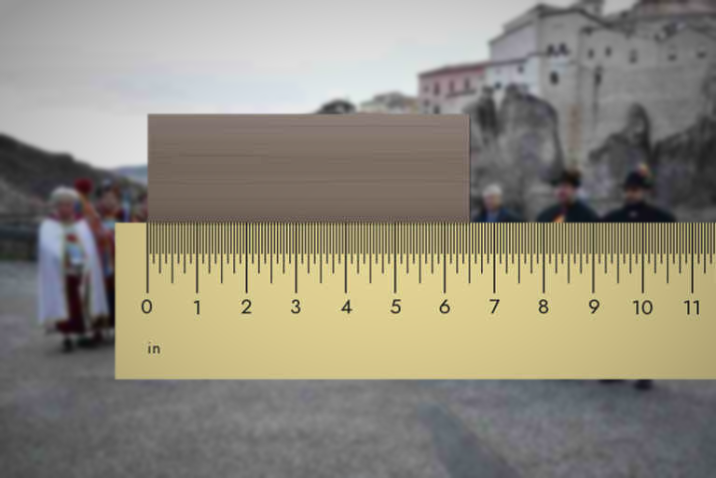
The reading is 6.5 in
